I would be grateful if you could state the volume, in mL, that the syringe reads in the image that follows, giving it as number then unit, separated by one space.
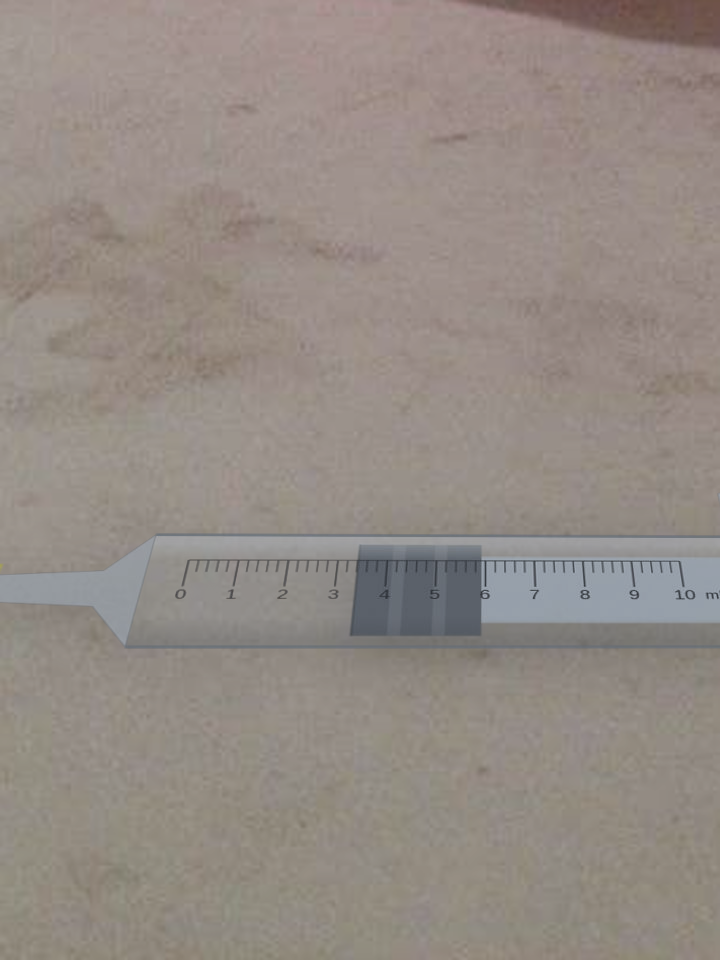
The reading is 3.4 mL
